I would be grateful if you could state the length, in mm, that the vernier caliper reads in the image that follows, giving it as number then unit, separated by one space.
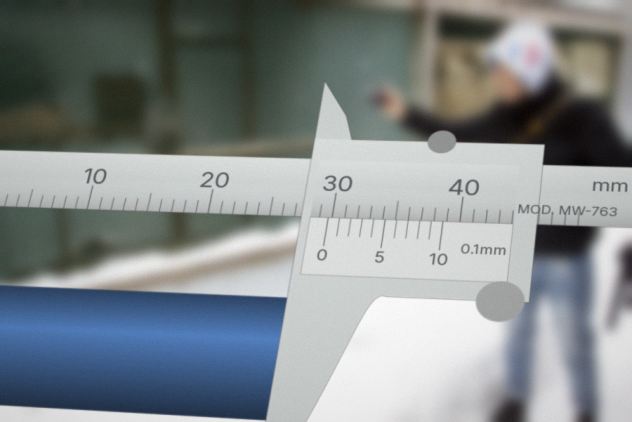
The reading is 29.7 mm
